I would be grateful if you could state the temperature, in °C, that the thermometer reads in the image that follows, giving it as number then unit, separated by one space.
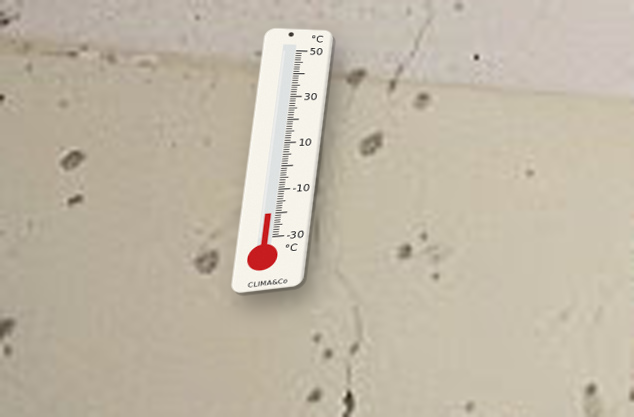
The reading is -20 °C
